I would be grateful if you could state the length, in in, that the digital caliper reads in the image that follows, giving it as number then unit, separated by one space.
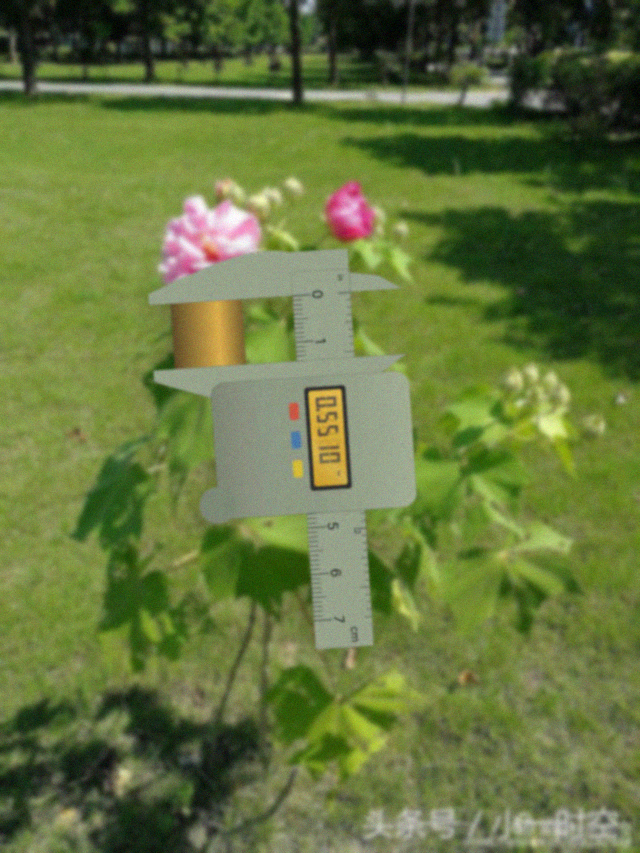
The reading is 0.5510 in
